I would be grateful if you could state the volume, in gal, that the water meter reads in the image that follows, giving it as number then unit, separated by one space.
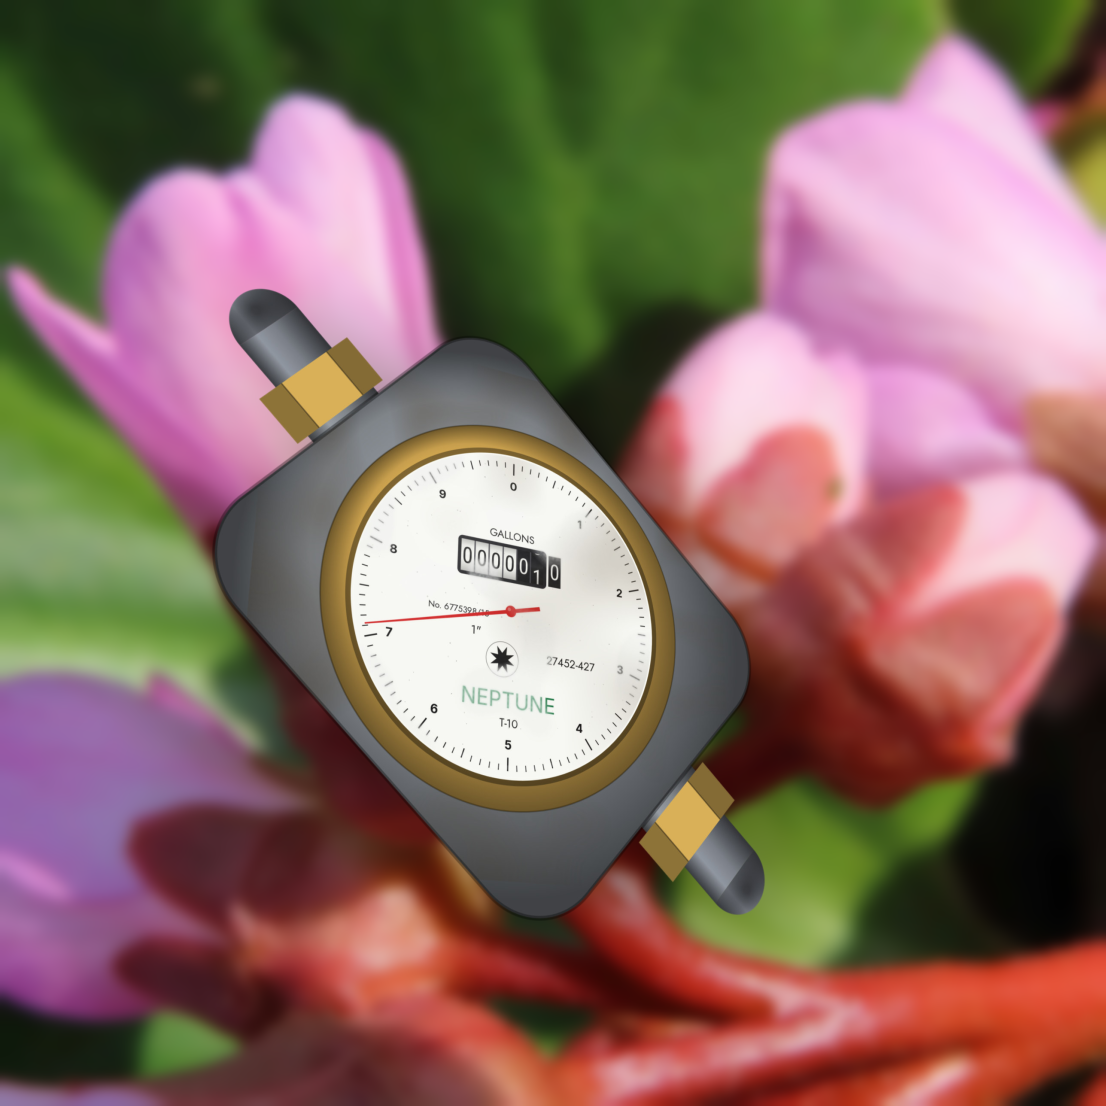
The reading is 7.1 gal
